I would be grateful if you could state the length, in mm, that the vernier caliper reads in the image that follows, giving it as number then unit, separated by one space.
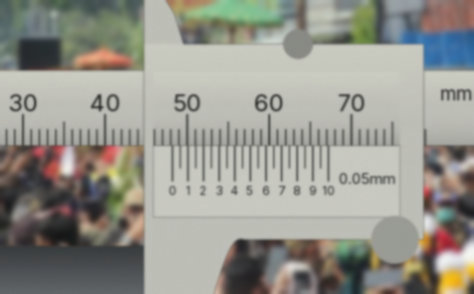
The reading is 48.2 mm
